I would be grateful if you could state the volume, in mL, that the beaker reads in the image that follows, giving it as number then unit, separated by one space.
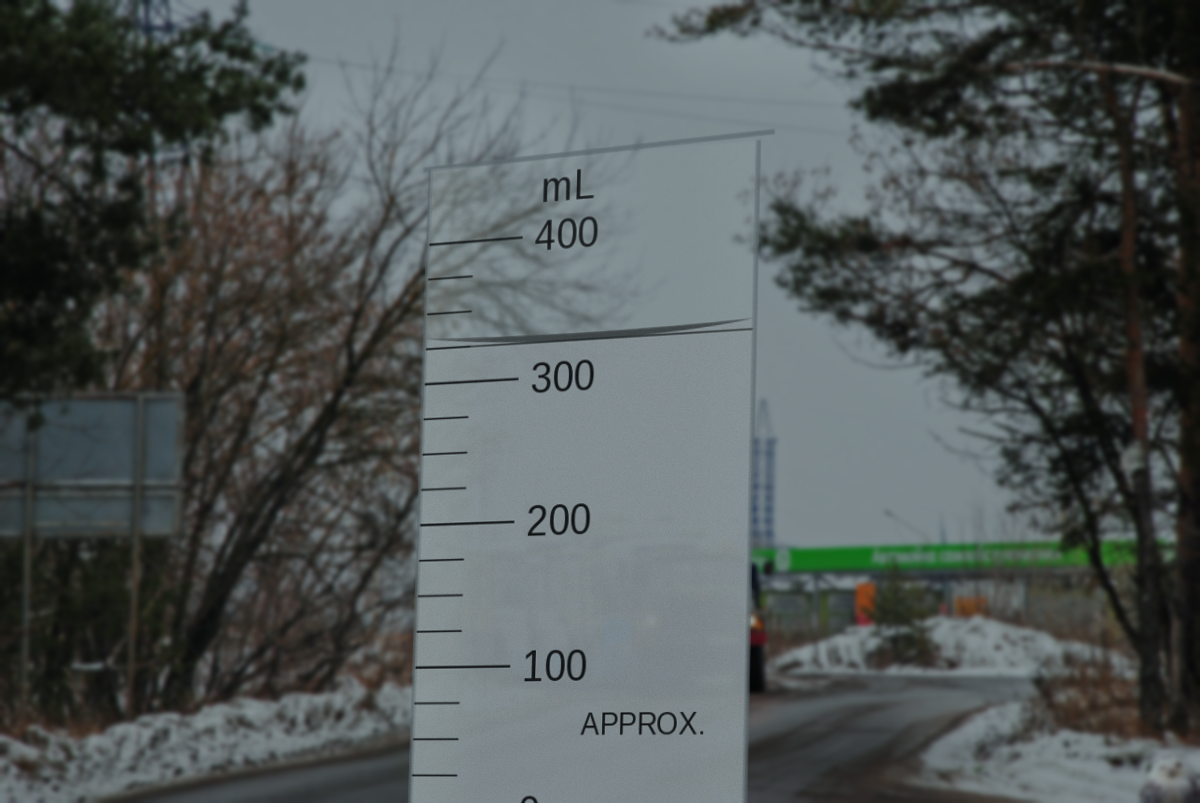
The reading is 325 mL
